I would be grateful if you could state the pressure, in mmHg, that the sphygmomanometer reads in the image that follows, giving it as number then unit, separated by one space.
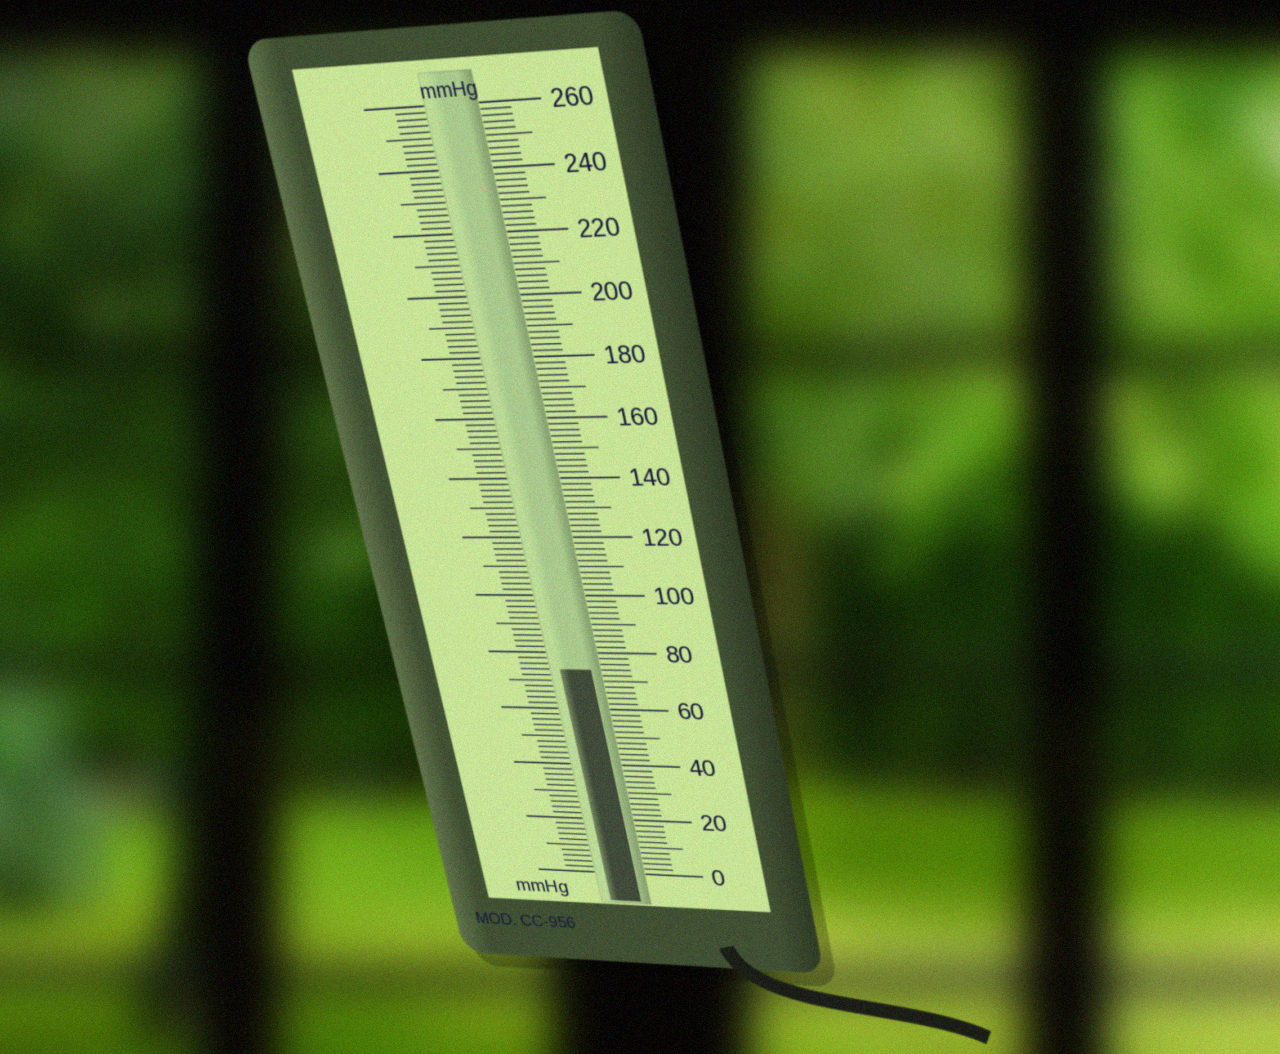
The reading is 74 mmHg
